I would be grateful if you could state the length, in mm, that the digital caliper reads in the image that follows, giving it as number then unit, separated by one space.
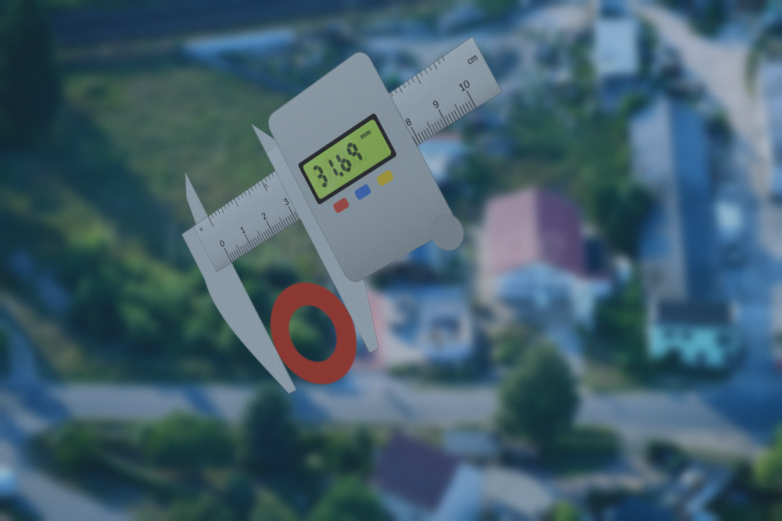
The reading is 31.69 mm
